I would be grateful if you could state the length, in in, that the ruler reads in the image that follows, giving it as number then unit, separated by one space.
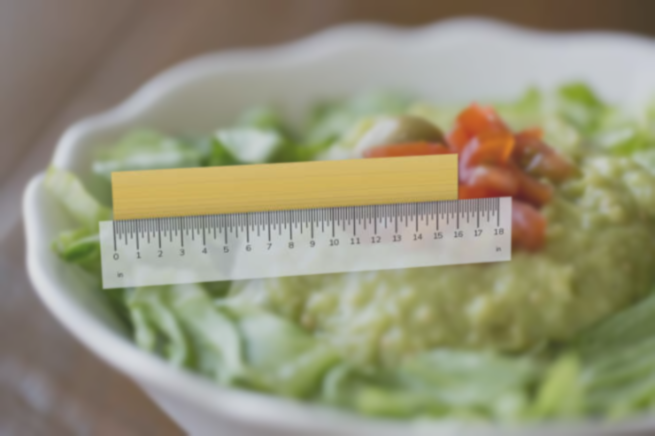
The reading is 16 in
